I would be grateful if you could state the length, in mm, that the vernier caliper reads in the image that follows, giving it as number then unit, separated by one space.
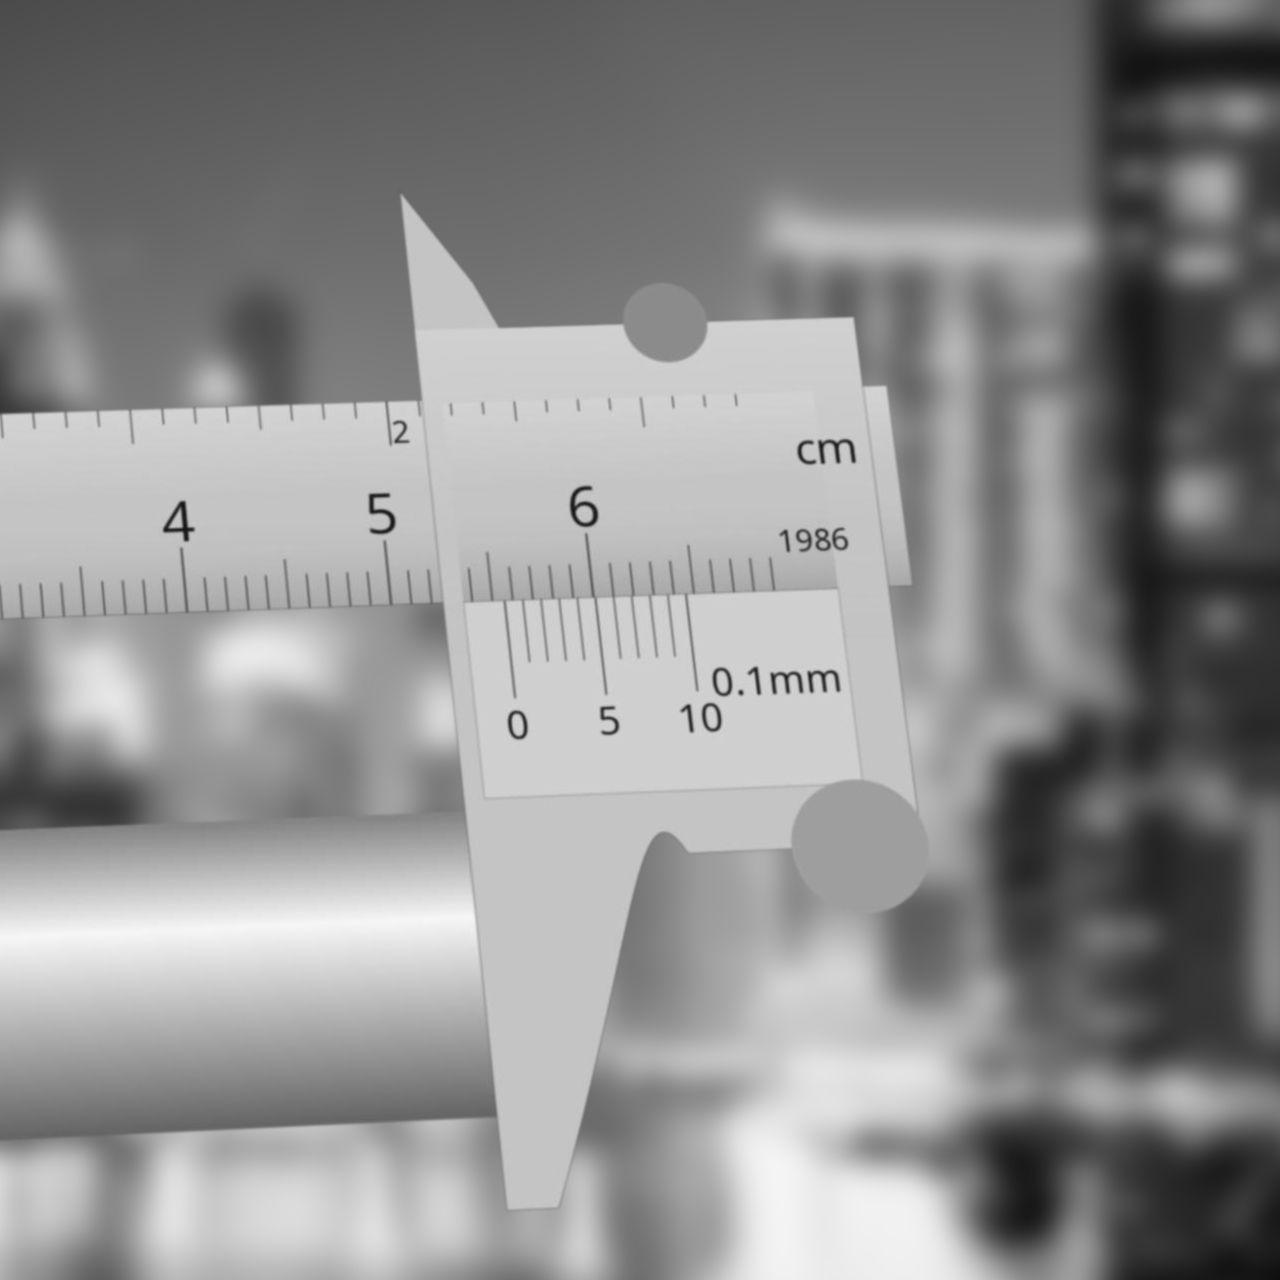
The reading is 55.6 mm
